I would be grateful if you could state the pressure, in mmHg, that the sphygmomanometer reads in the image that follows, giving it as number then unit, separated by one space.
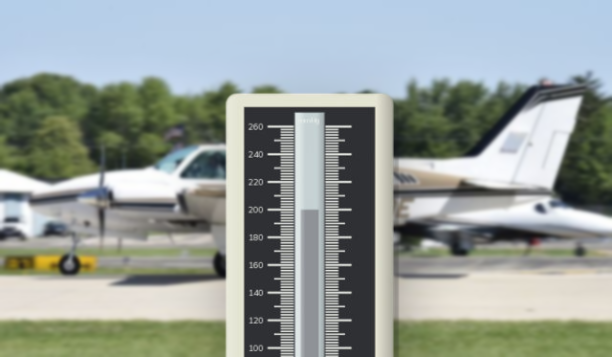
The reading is 200 mmHg
